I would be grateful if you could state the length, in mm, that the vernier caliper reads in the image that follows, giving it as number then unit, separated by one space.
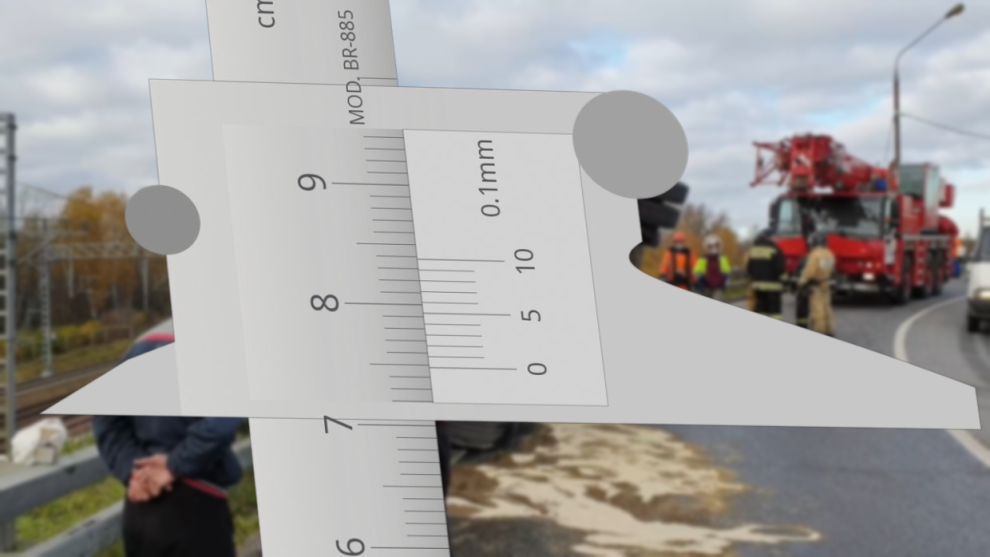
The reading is 74.8 mm
